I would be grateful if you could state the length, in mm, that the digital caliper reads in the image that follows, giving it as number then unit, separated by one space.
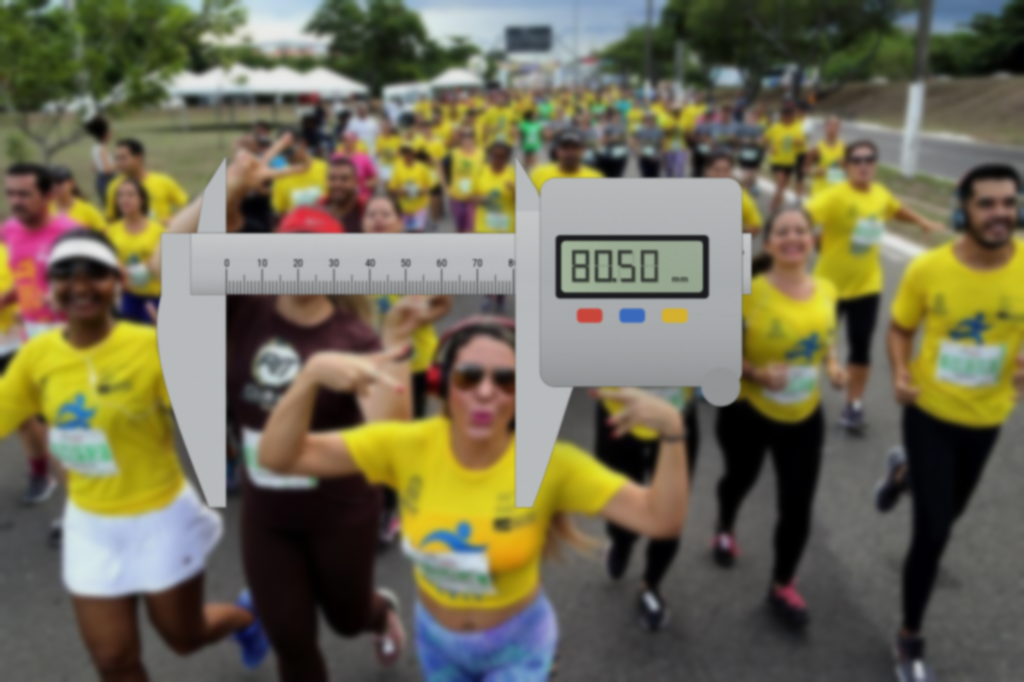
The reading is 80.50 mm
